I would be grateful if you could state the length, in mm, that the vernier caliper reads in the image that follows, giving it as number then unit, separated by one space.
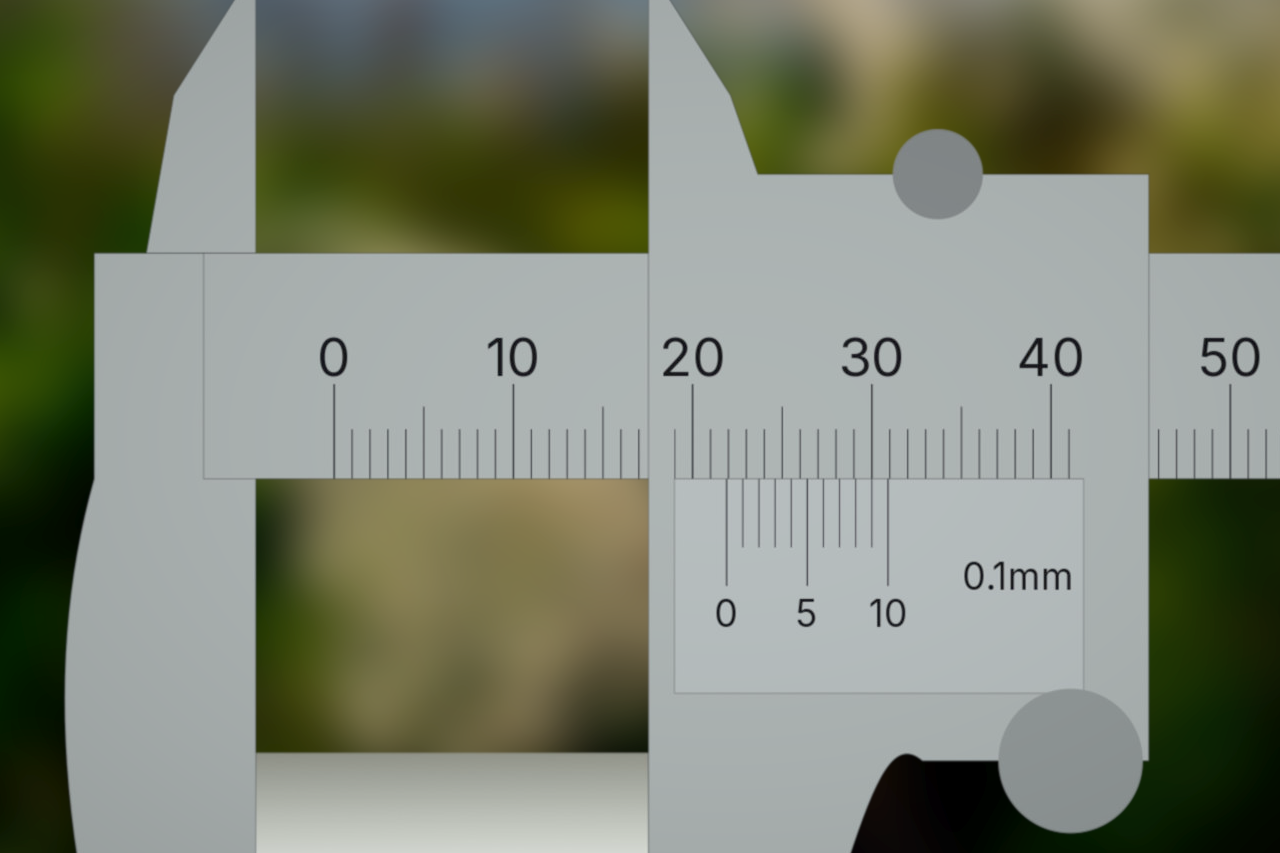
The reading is 21.9 mm
